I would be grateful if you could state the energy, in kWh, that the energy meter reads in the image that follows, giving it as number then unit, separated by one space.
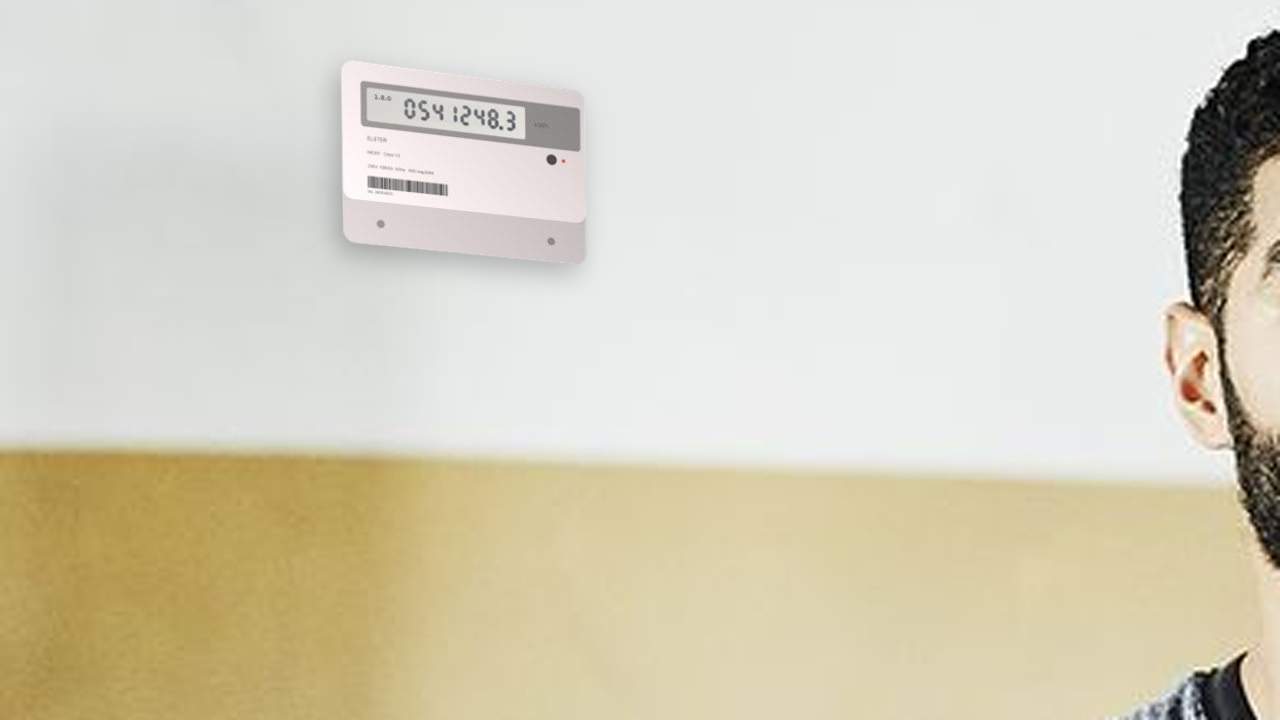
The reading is 541248.3 kWh
